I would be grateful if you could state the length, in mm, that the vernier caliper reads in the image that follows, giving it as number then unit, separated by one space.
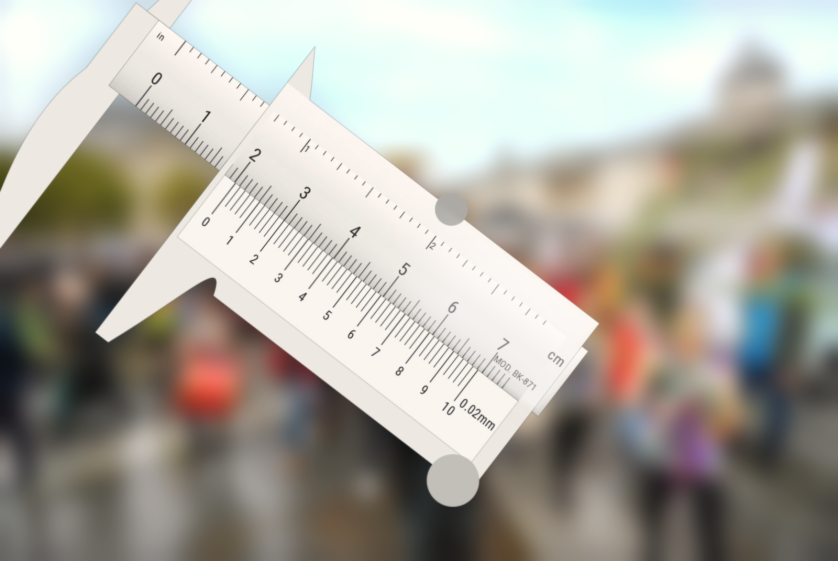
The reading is 20.2 mm
